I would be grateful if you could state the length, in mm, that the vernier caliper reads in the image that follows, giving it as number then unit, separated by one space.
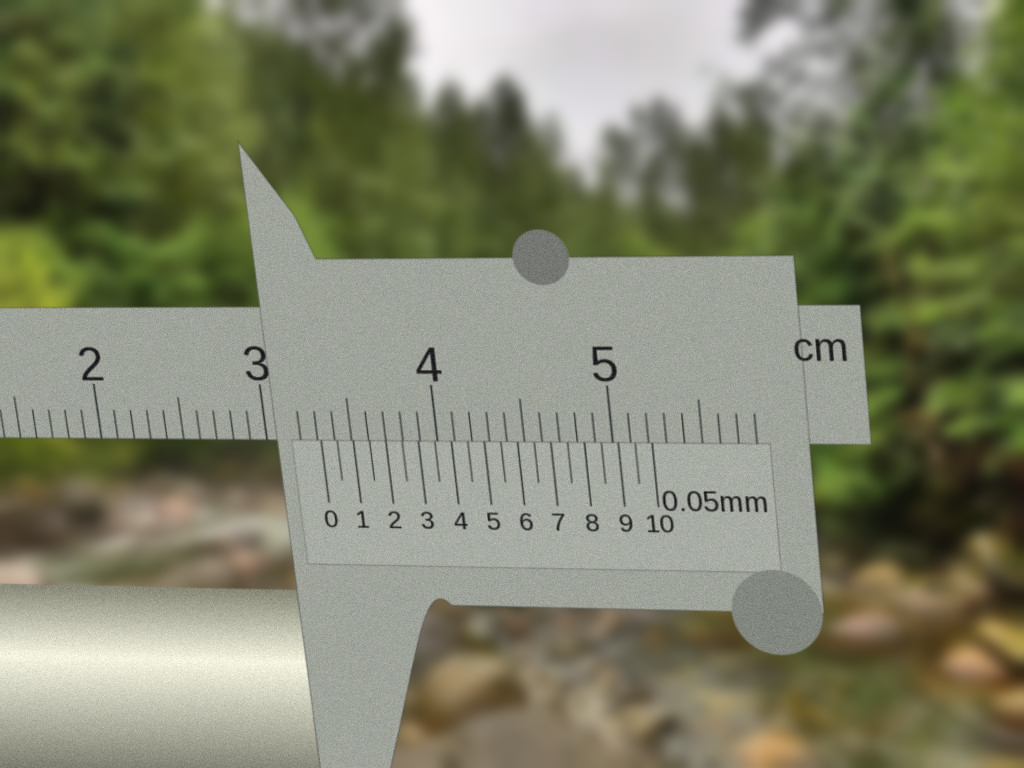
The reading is 33.2 mm
